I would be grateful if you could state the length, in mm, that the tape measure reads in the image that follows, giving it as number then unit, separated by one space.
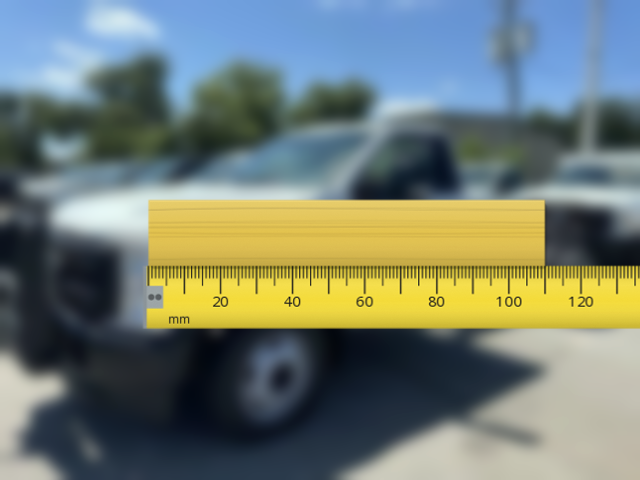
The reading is 110 mm
